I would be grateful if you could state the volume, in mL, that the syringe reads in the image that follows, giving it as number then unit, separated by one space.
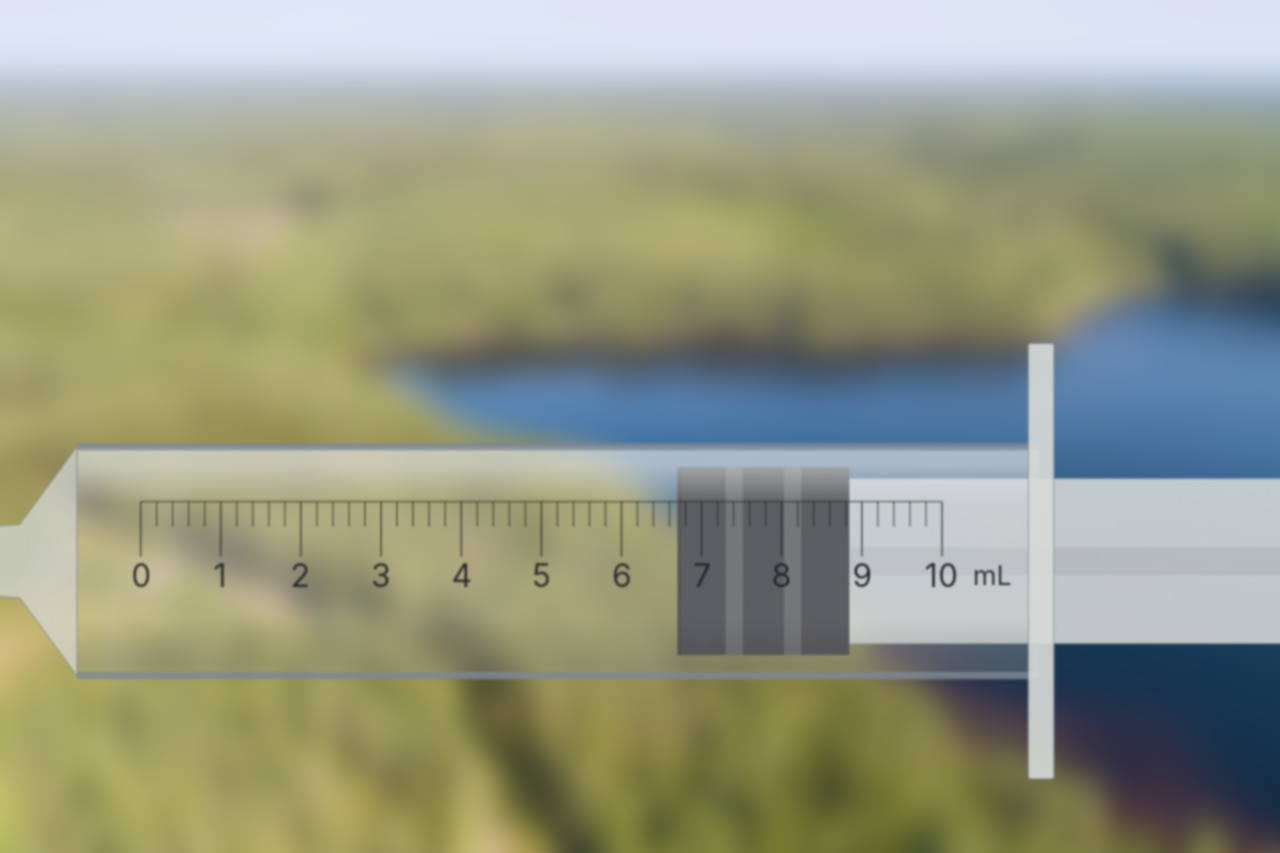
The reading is 6.7 mL
